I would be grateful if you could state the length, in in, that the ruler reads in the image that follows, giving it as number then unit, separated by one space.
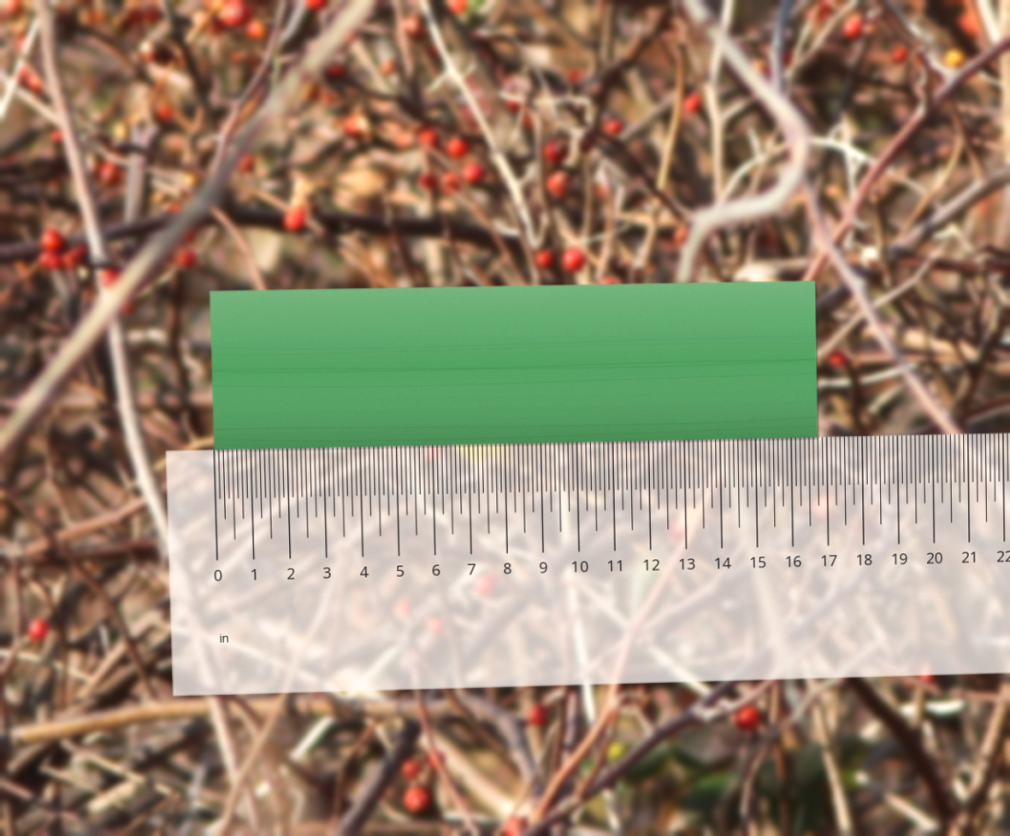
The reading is 16.75 in
